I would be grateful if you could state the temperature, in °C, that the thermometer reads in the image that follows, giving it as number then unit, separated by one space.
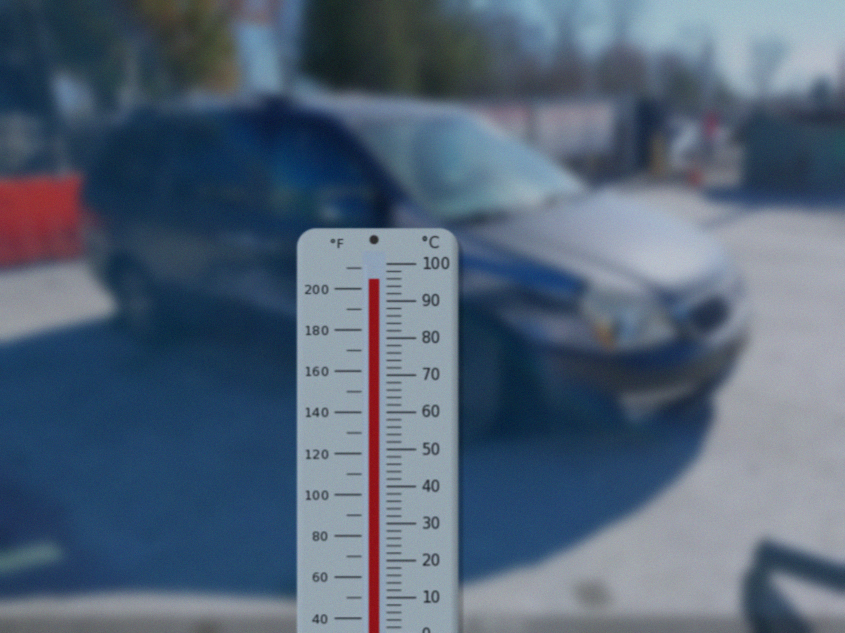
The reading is 96 °C
